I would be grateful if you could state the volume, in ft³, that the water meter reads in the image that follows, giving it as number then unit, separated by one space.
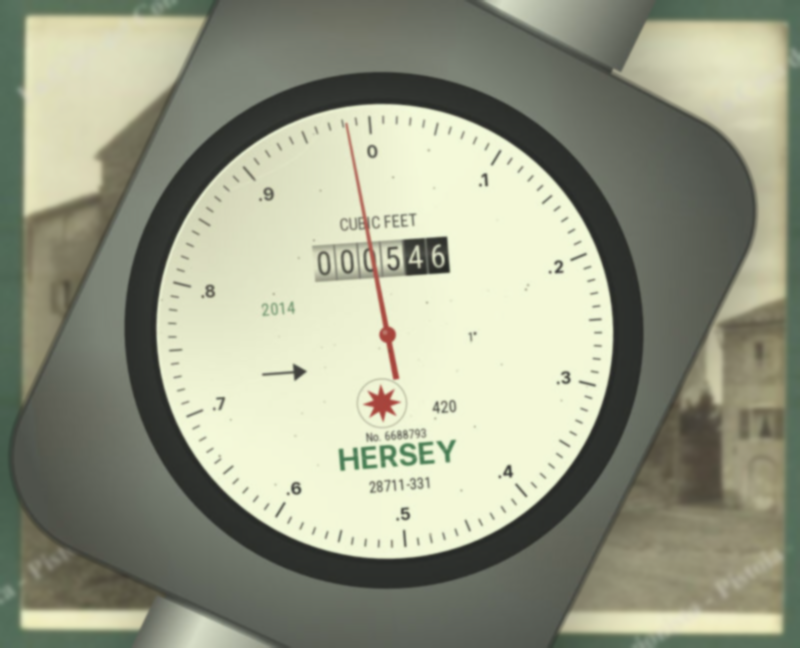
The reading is 545.98 ft³
